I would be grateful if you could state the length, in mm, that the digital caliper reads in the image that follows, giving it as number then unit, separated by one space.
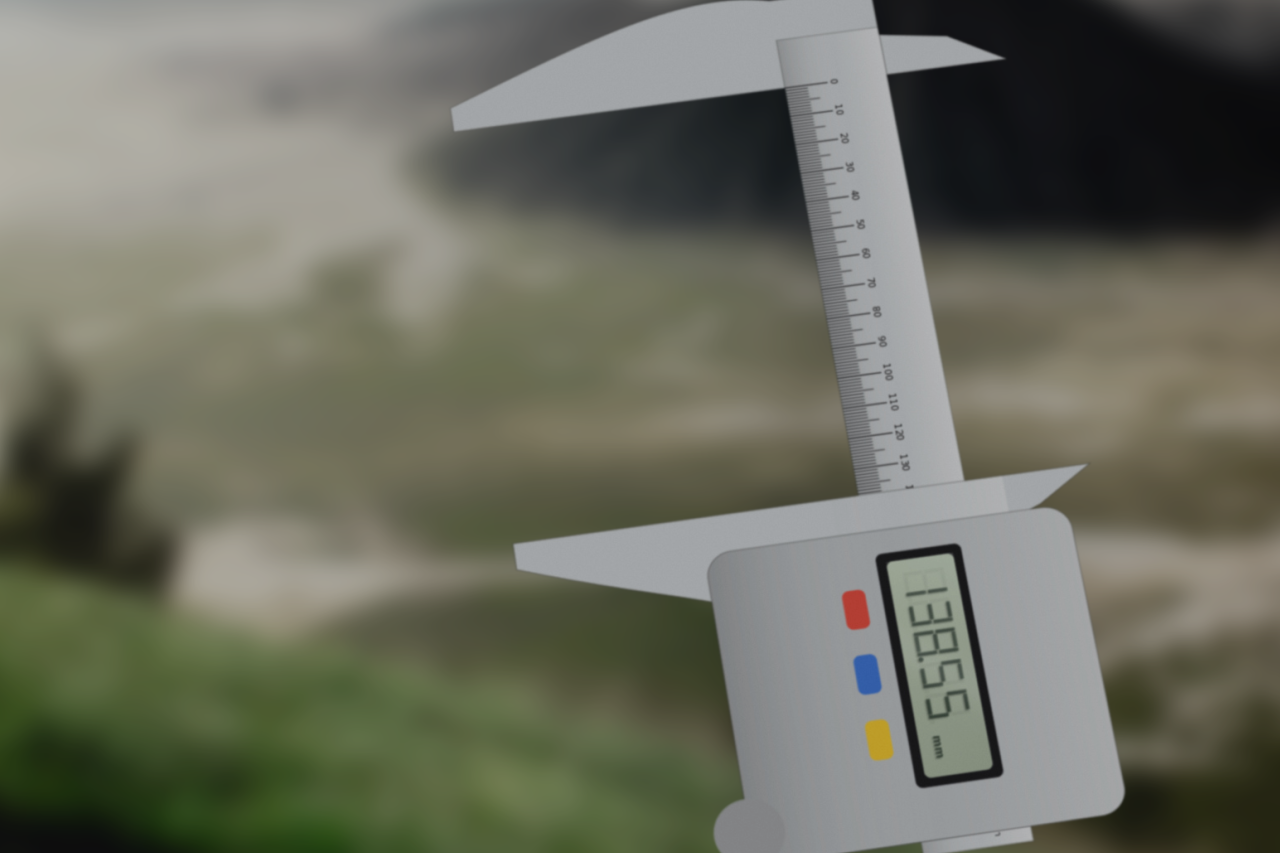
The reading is 138.55 mm
